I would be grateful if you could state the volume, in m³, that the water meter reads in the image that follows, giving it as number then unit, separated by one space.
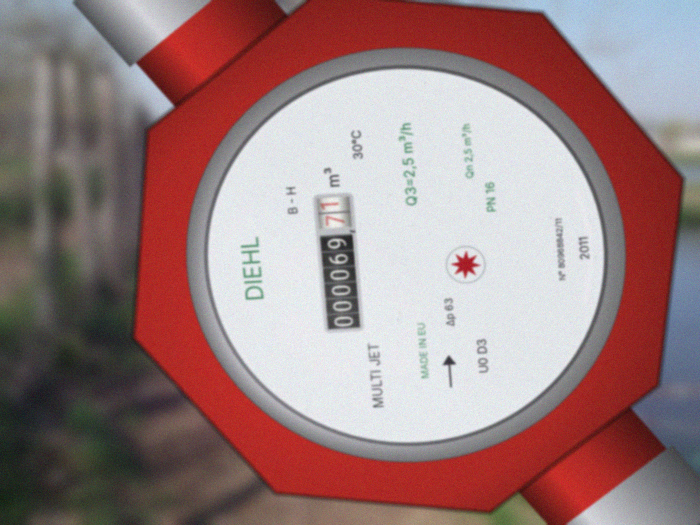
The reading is 69.71 m³
